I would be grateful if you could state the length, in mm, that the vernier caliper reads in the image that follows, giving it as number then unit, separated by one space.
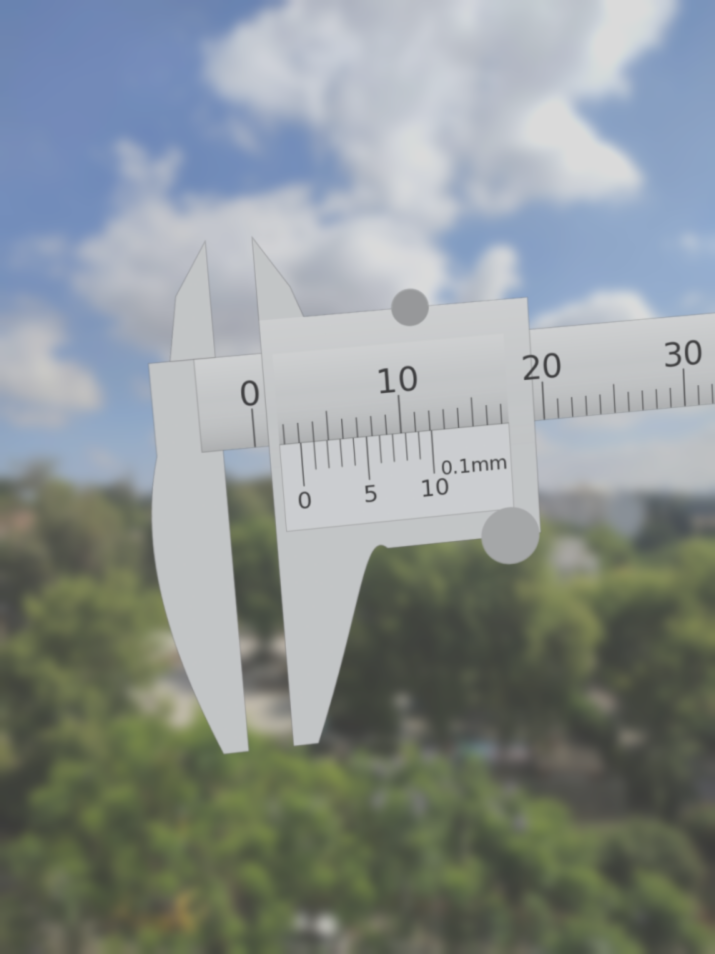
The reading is 3.1 mm
